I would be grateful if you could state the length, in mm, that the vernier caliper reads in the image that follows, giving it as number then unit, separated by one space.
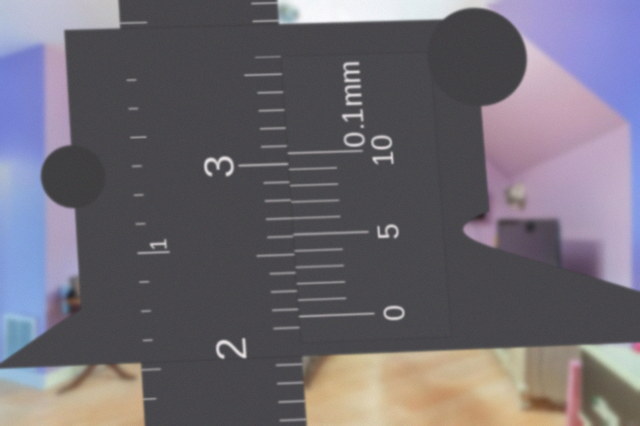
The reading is 21.6 mm
